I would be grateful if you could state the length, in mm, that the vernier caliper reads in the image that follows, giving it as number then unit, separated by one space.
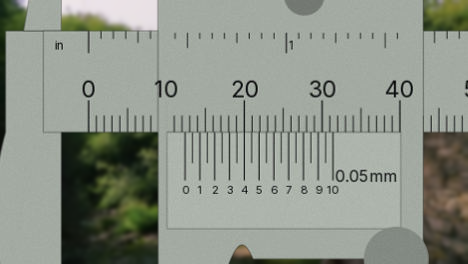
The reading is 12.4 mm
